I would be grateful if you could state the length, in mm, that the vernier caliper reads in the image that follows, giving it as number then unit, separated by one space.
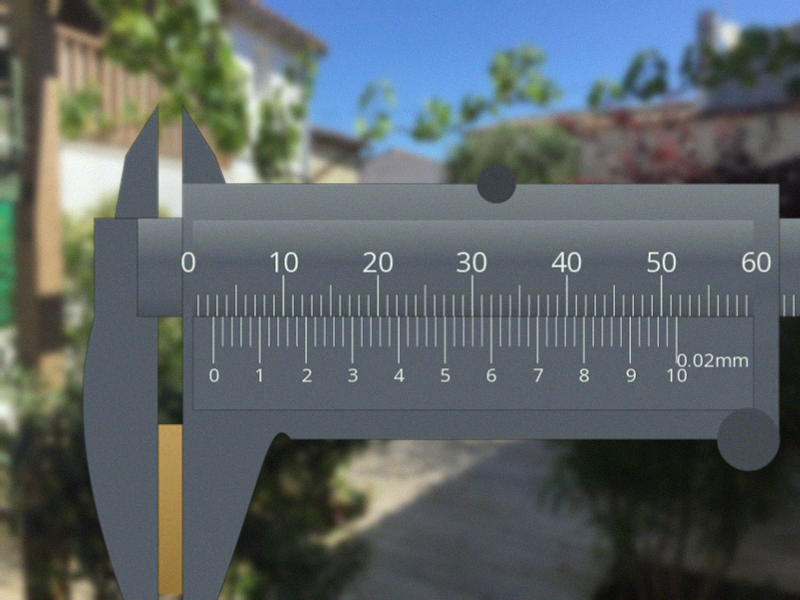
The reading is 2.6 mm
